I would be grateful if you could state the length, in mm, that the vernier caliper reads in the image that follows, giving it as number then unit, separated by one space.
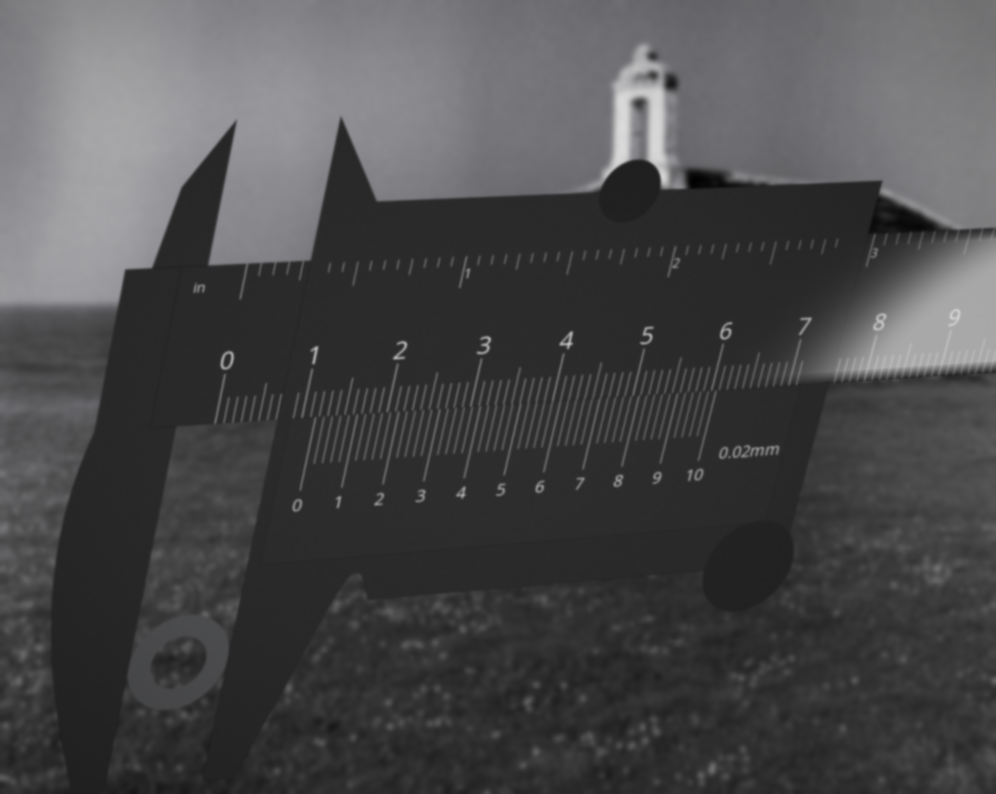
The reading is 11.6 mm
